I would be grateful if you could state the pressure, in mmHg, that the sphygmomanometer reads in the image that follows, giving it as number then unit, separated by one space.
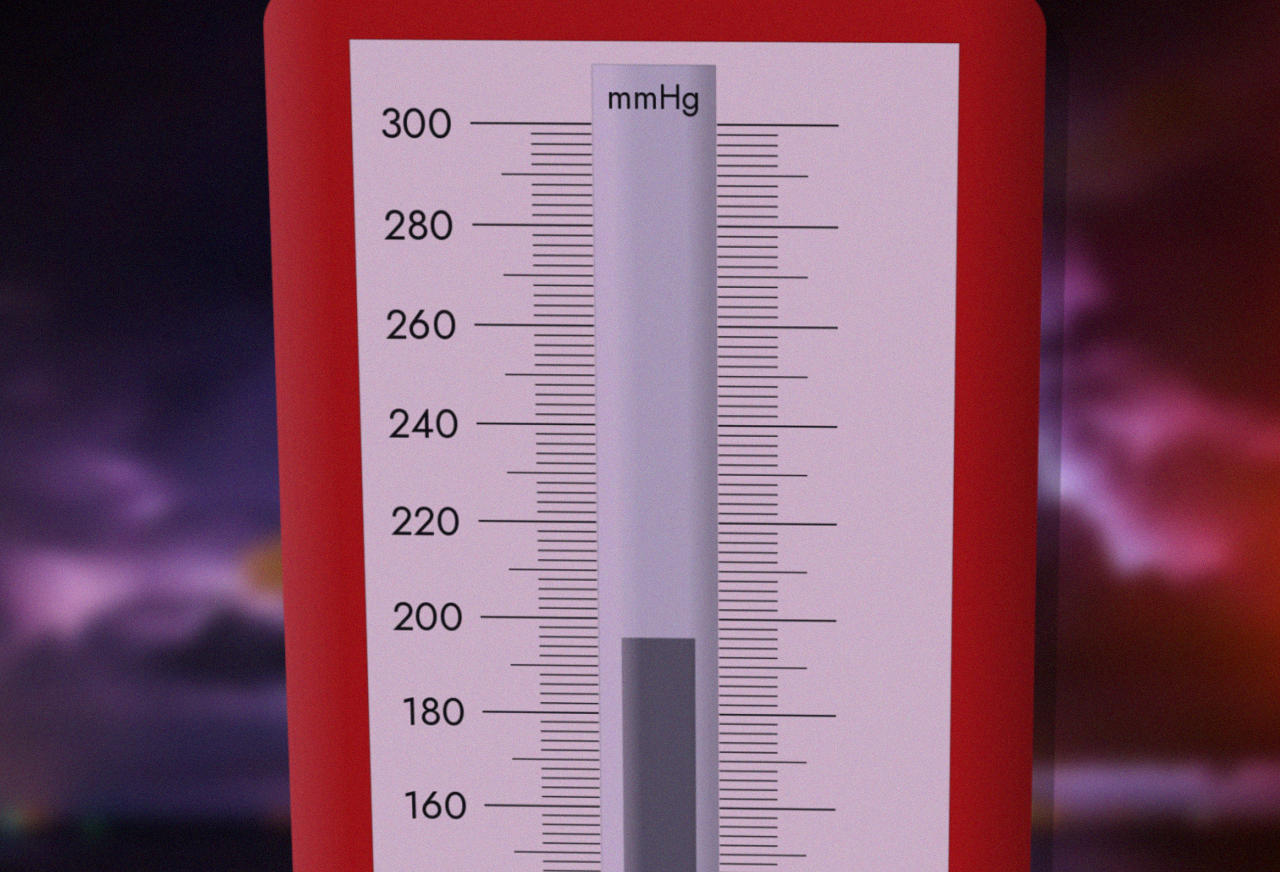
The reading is 196 mmHg
